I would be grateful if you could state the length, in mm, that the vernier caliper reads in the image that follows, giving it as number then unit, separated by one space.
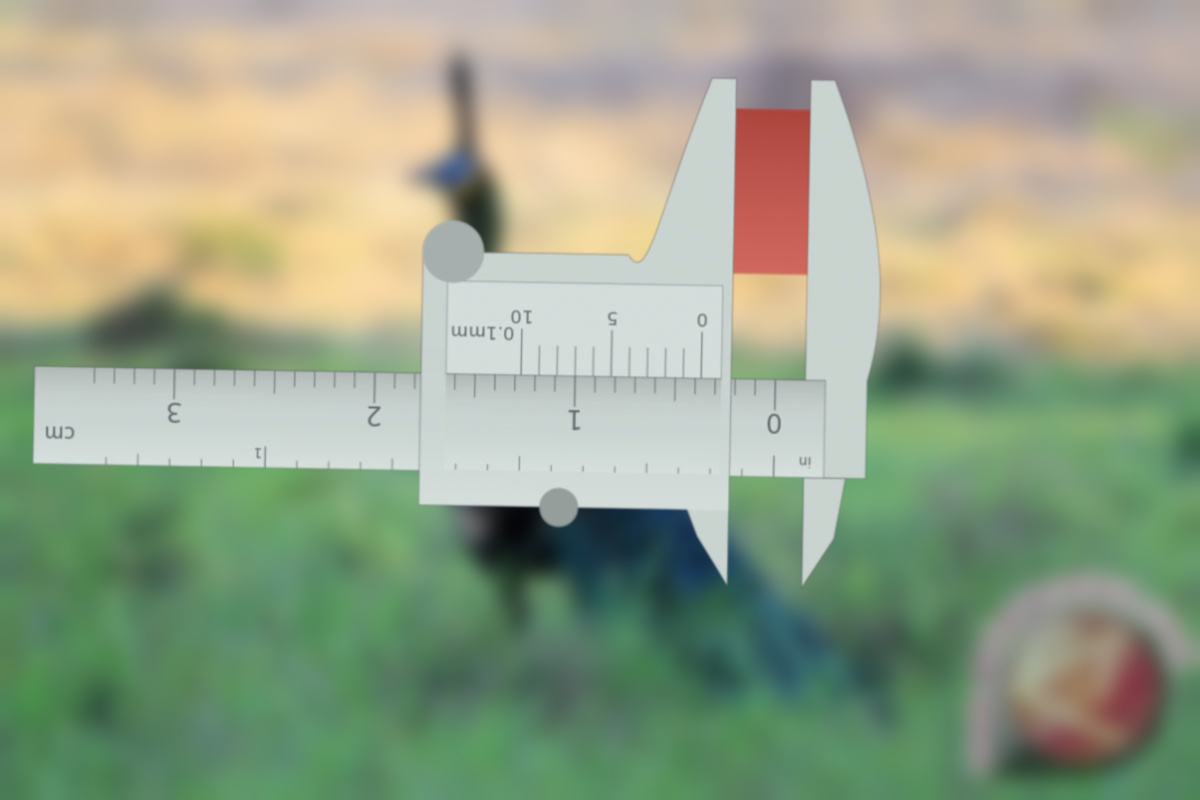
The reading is 3.7 mm
